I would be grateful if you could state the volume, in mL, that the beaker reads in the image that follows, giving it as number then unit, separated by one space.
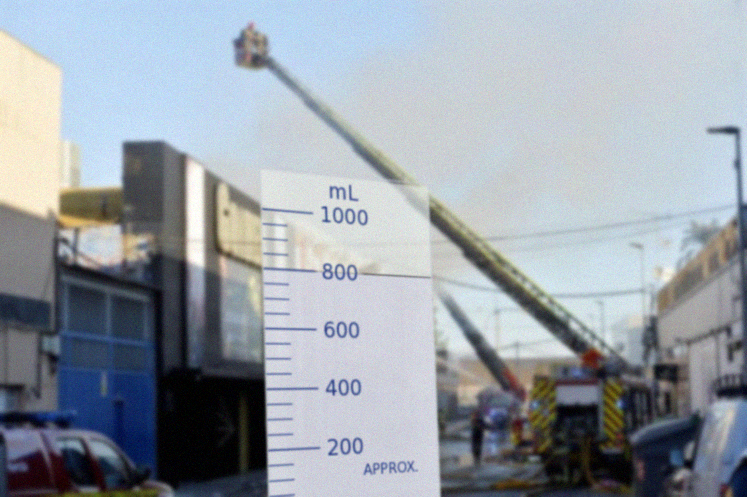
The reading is 800 mL
